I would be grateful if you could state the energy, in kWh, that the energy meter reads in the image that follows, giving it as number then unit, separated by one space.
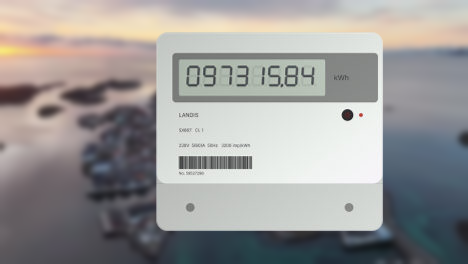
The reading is 97315.84 kWh
